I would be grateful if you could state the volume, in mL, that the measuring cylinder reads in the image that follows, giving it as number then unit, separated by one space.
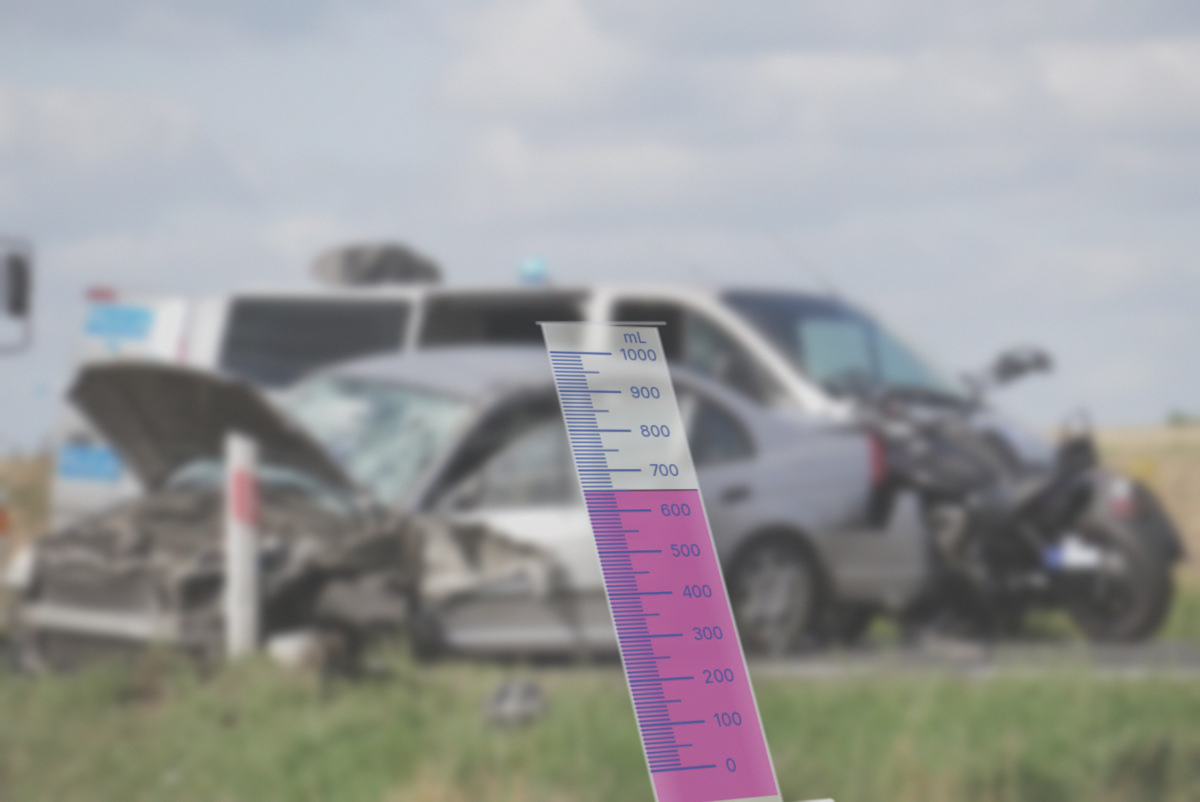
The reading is 650 mL
